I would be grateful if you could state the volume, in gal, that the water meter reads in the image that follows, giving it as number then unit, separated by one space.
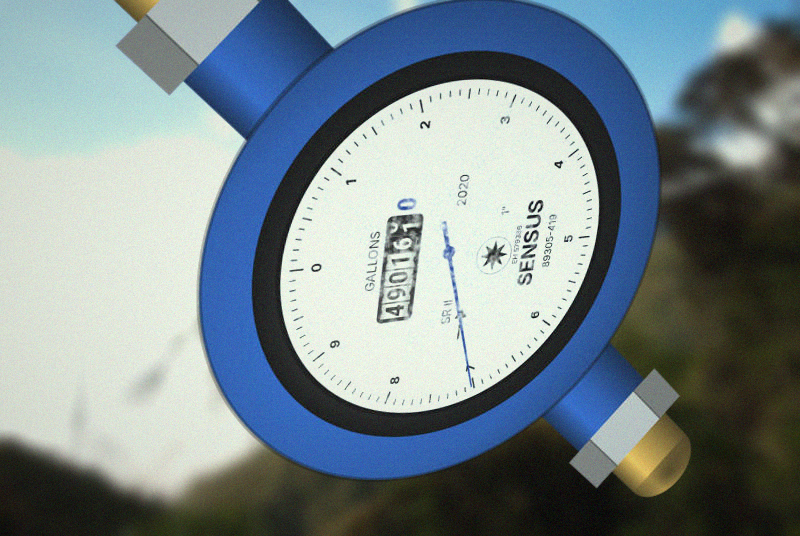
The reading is 4901607.0 gal
